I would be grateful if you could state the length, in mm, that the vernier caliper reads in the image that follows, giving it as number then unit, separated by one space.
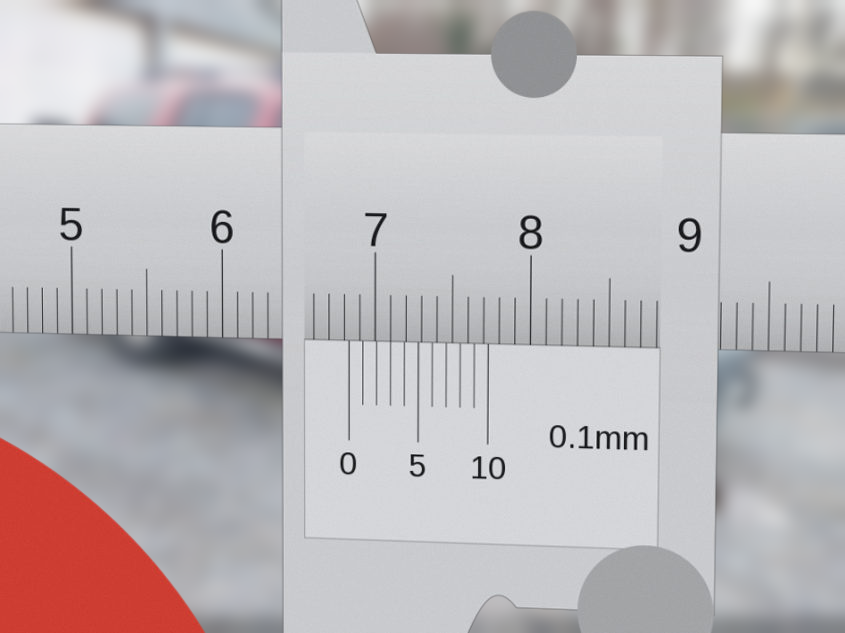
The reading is 68.3 mm
